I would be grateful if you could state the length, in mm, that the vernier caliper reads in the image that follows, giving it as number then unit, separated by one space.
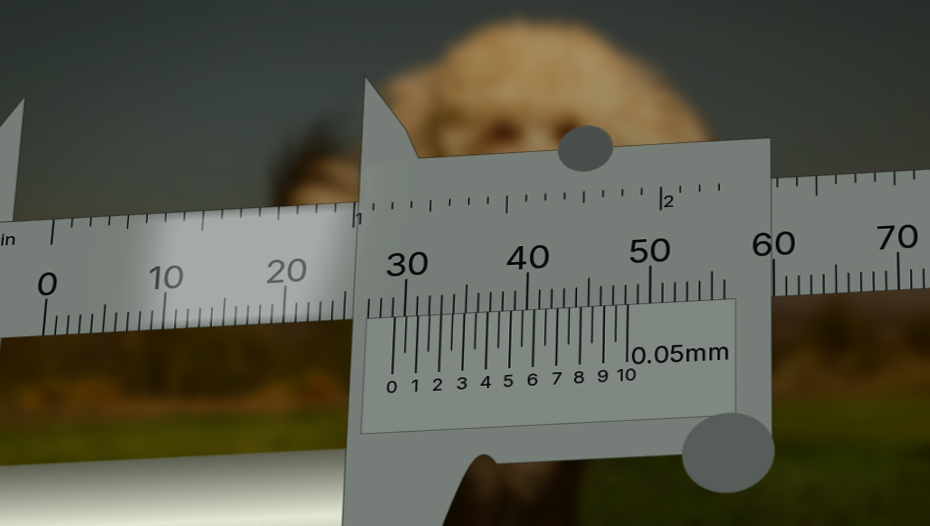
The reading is 29.2 mm
